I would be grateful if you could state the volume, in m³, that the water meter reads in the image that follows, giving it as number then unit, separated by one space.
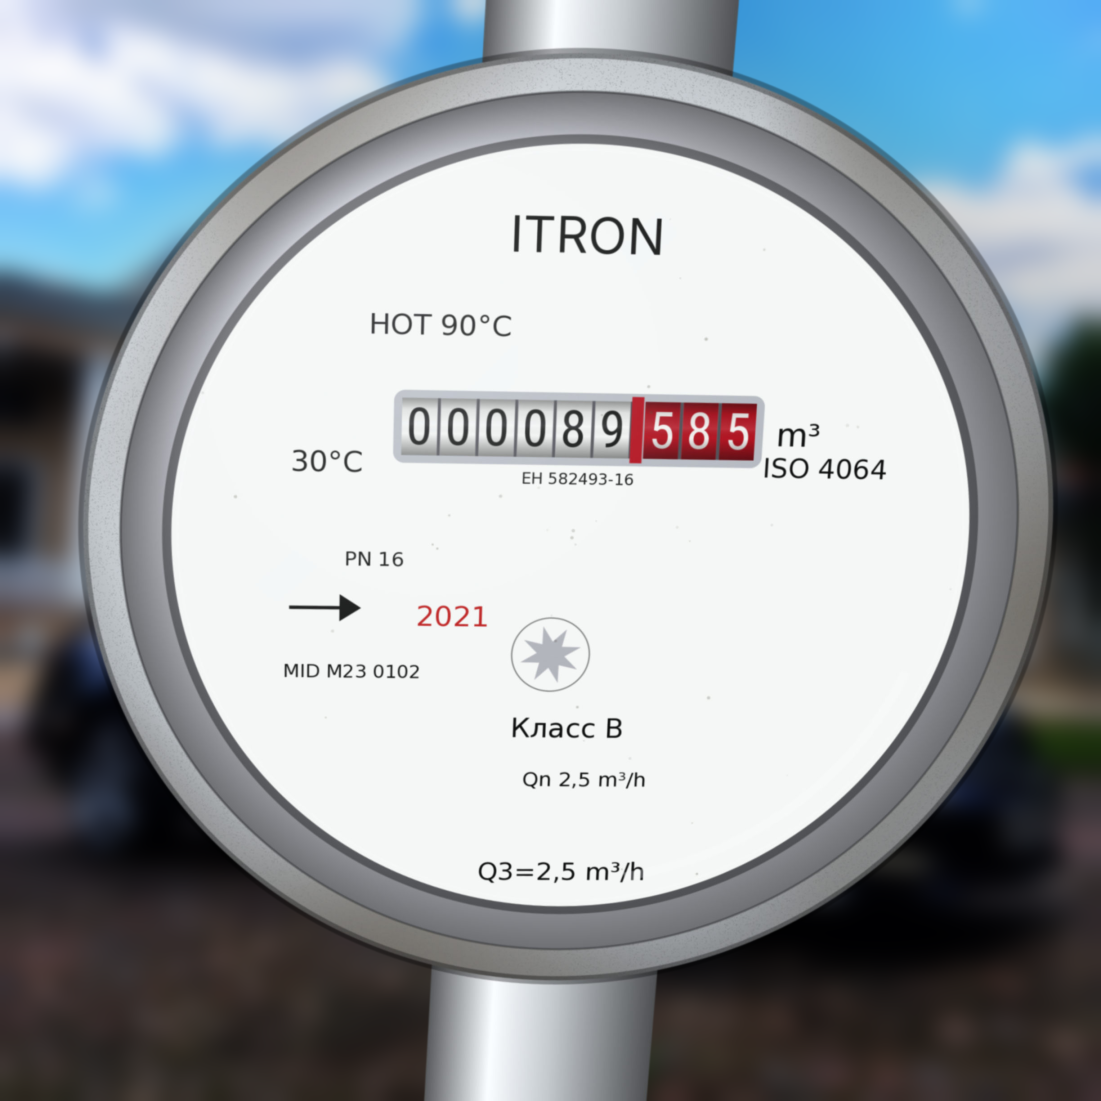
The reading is 89.585 m³
